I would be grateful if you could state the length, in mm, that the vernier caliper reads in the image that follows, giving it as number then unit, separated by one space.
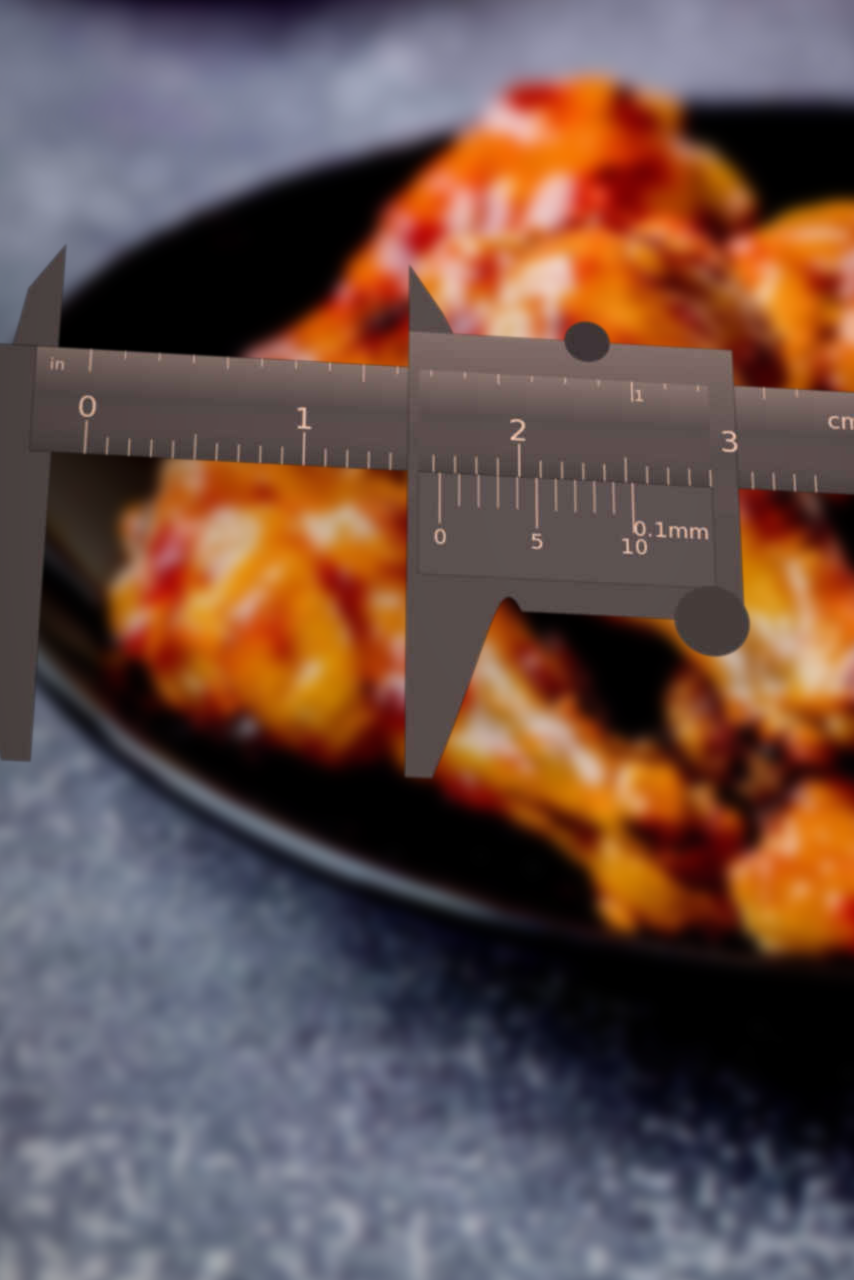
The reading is 16.3 mm
